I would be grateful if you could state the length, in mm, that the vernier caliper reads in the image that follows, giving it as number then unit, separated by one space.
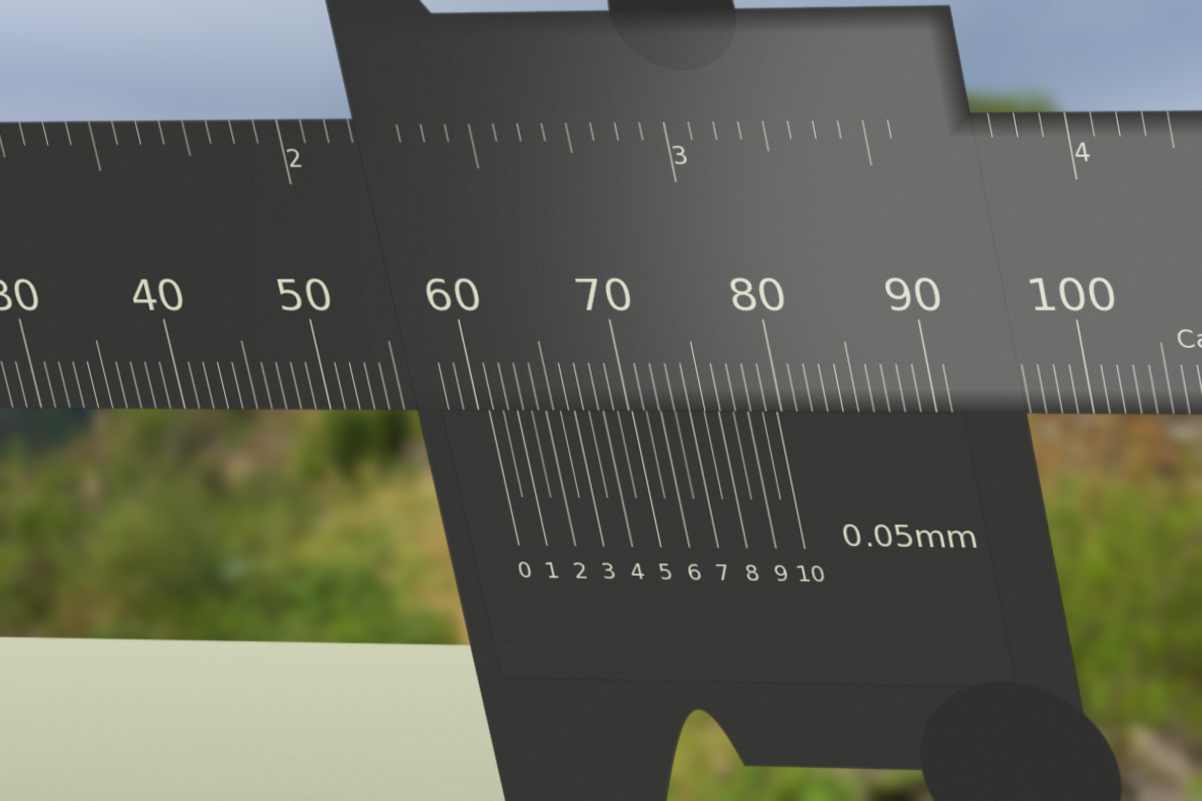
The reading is 60.7 mm
